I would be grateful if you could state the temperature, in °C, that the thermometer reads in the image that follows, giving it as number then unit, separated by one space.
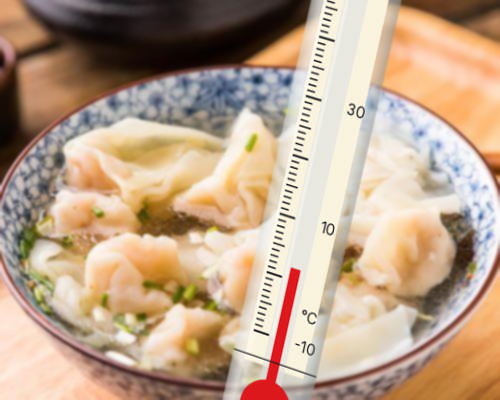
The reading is 2 °C
